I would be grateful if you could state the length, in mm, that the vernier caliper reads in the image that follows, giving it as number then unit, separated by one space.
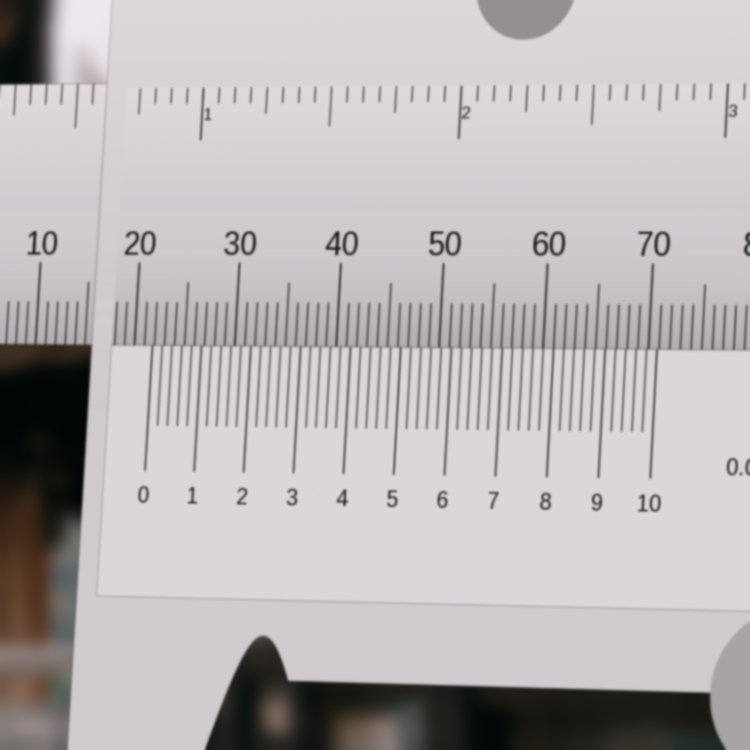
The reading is 21.8 mm
